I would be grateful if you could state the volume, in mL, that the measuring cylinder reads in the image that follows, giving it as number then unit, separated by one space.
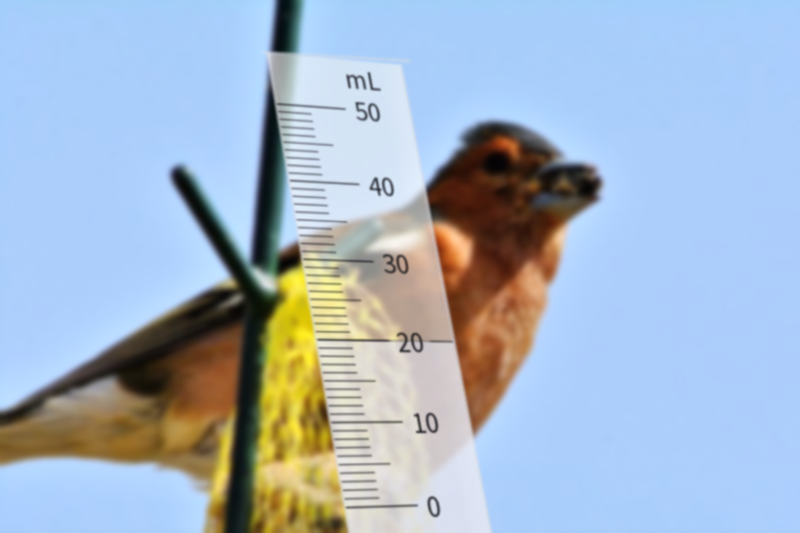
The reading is 20 mL
